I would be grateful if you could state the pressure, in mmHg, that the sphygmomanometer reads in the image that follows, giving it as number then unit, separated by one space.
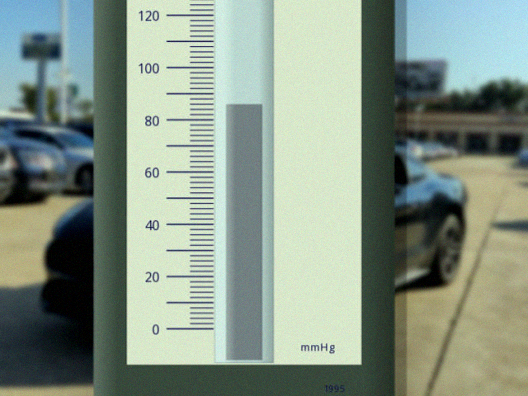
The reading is 86 mmHg
